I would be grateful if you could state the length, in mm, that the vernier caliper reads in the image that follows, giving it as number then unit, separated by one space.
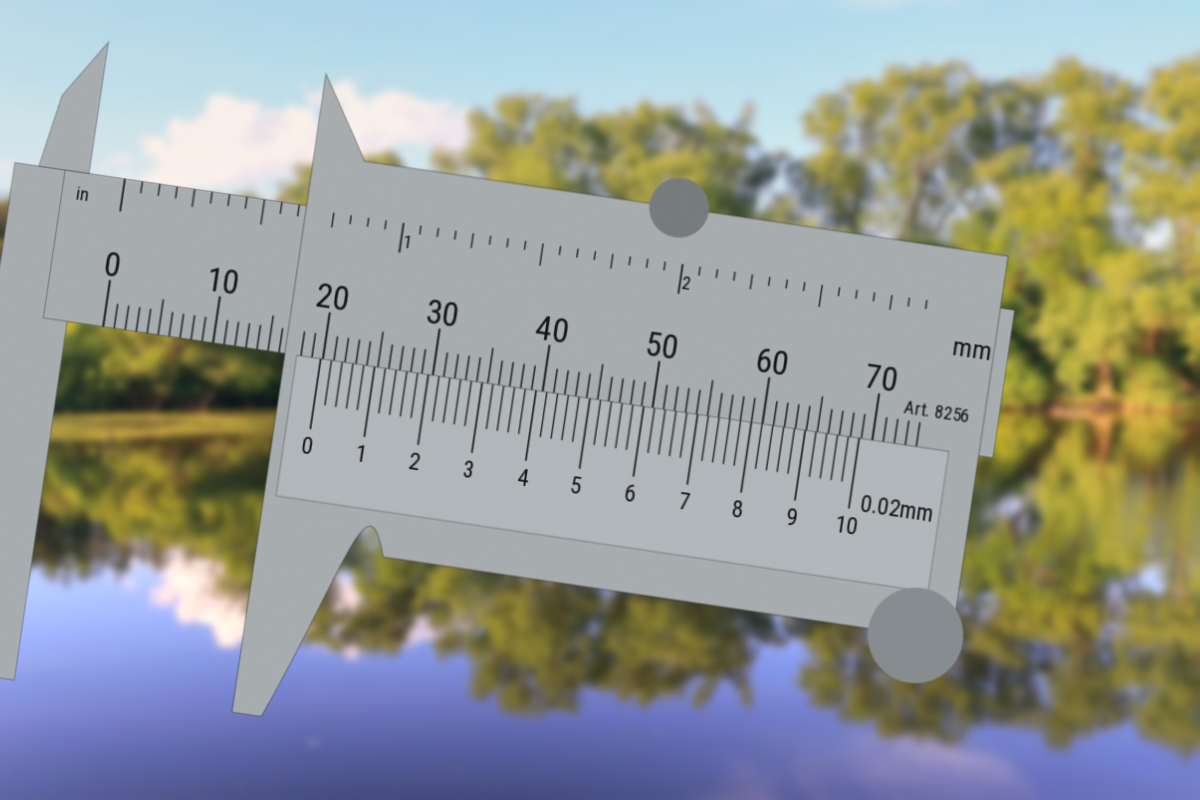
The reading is 19.8 mm
